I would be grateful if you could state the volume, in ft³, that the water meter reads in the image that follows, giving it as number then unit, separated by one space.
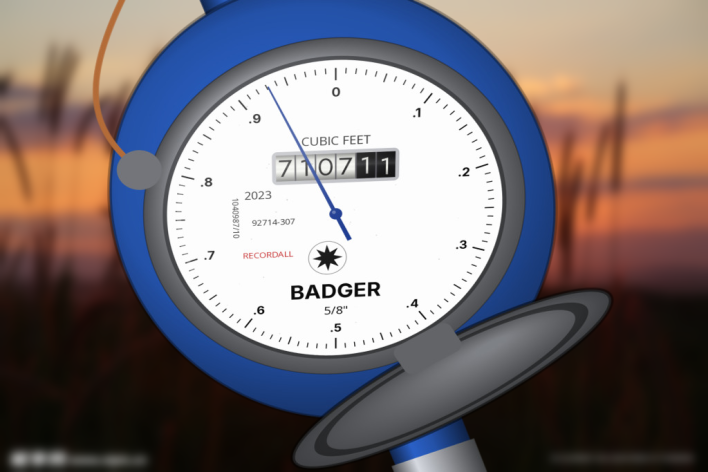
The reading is 710710.93 ft³
